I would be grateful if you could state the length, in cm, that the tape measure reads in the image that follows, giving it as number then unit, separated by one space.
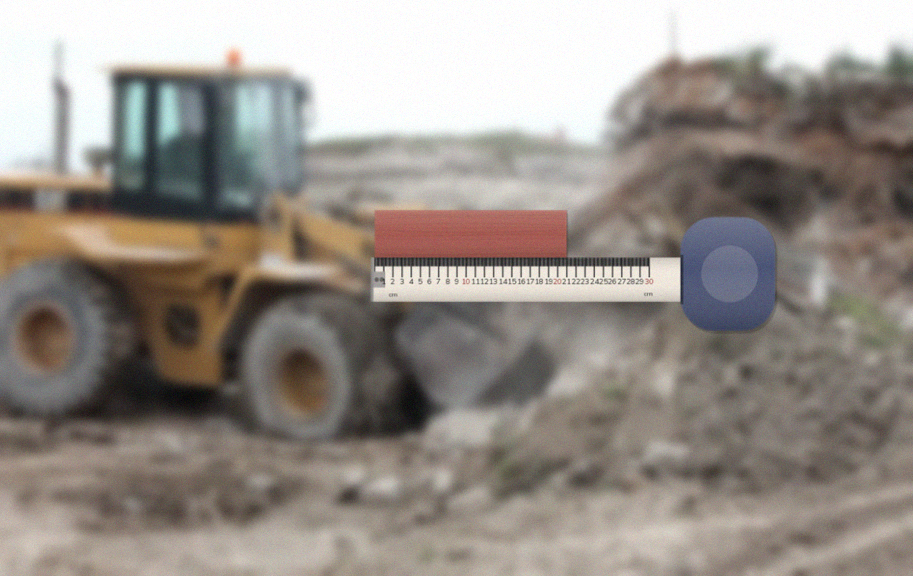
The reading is 21 cm
